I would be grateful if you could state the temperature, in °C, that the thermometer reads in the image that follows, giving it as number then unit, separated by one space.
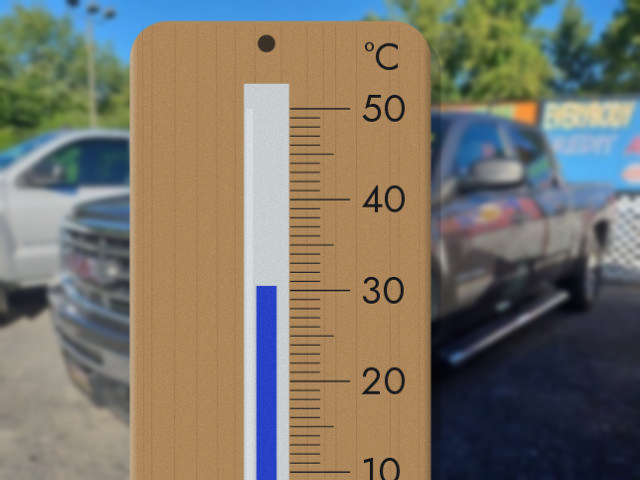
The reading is 30.5 °C
